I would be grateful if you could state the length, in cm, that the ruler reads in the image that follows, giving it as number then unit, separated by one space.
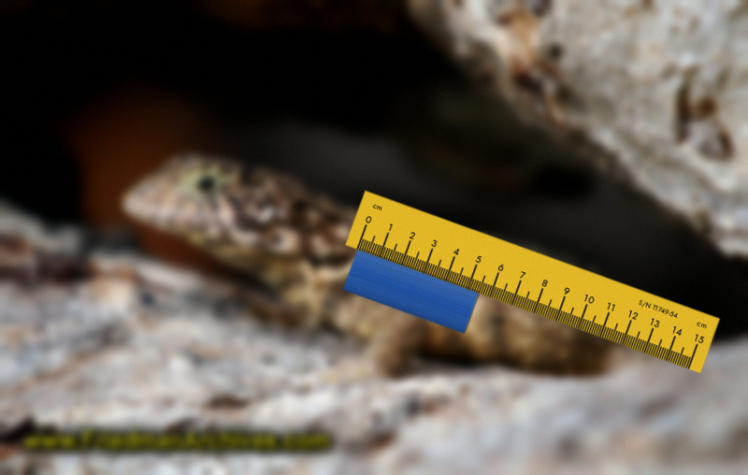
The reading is 5.5 cm
